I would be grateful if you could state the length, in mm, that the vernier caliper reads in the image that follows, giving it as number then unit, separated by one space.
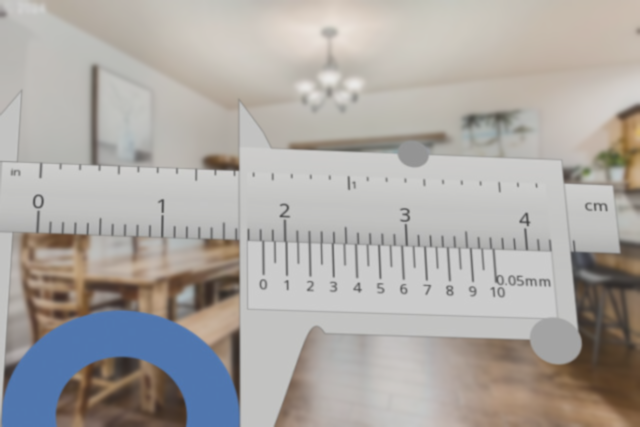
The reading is 18.2 mm
